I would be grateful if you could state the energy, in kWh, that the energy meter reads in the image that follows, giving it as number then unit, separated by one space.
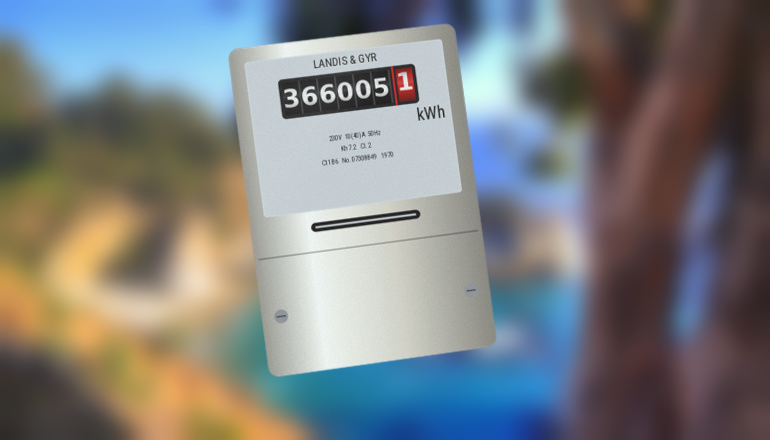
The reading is 366005.1 kWh
